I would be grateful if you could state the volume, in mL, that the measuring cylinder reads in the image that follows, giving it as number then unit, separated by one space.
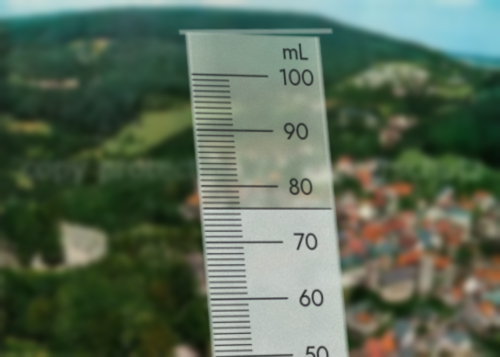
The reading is 76 mL
